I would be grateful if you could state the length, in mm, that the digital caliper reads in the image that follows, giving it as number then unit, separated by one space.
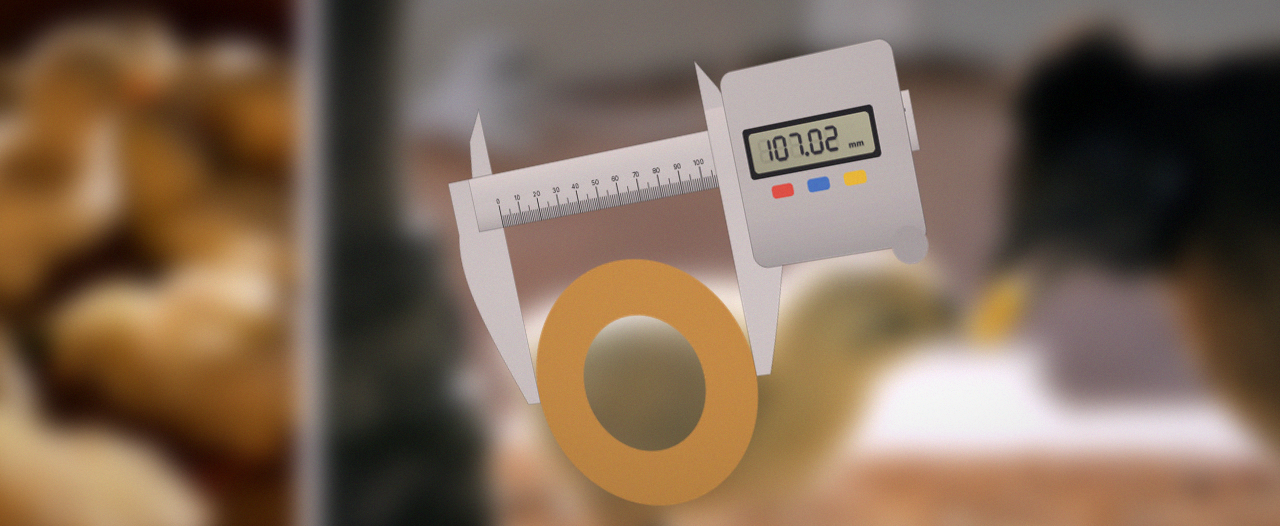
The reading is 107.02 mm
